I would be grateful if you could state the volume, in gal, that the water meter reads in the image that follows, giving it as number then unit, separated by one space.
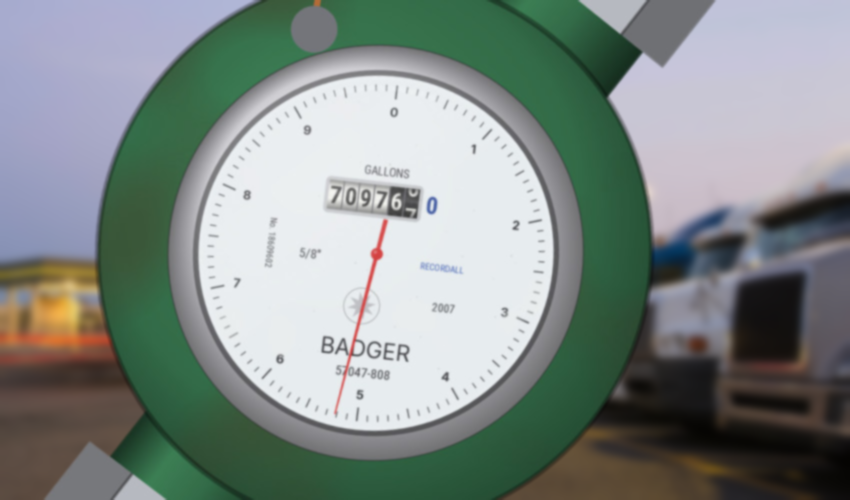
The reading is 7097665.2 gal
